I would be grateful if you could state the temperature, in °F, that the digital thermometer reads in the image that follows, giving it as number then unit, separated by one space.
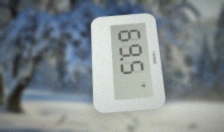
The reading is 69.5 °F
